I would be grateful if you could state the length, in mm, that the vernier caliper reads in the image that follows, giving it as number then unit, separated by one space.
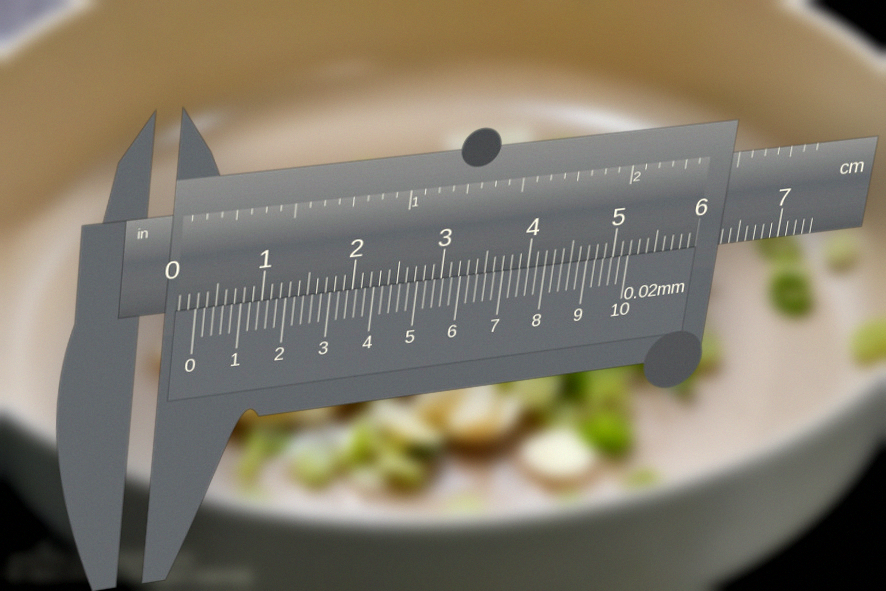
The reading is 2.8 mm
